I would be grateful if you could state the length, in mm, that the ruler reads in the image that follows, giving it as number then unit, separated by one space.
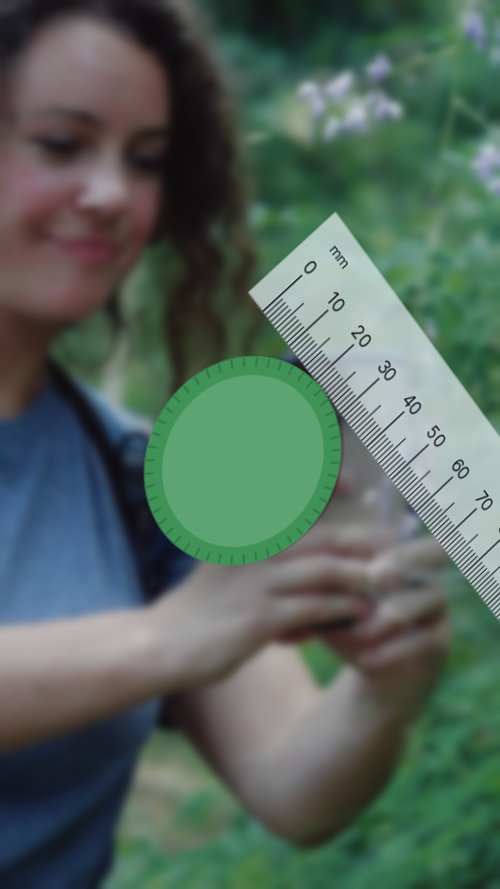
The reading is 45 mm
